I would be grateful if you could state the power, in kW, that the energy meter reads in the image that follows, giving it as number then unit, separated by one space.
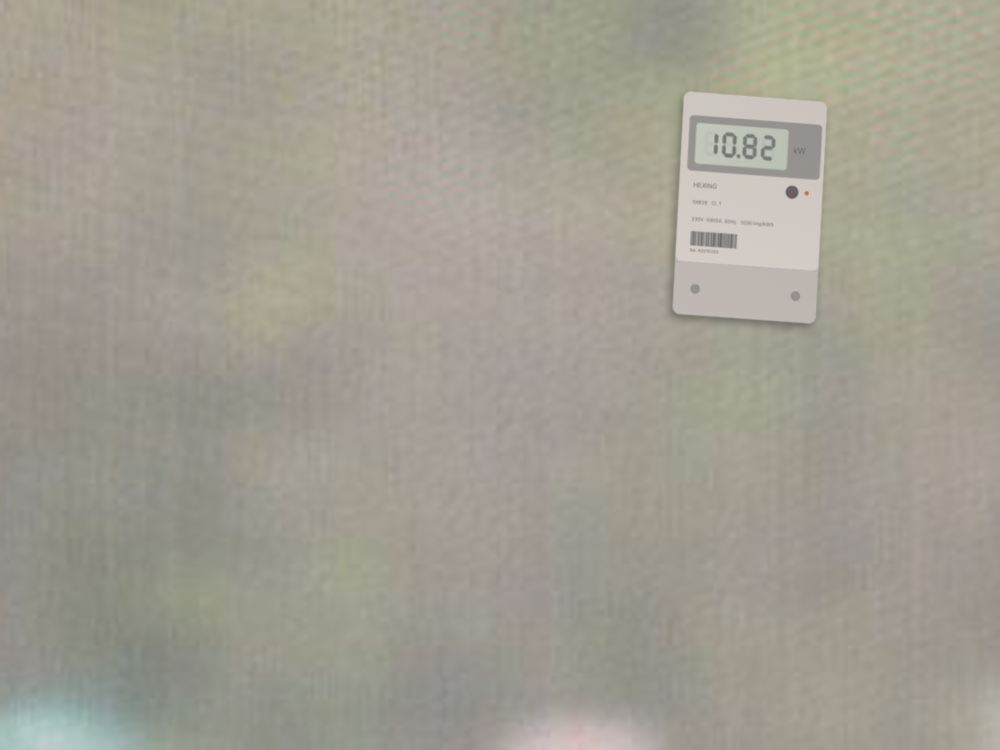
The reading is 10.82 kW
